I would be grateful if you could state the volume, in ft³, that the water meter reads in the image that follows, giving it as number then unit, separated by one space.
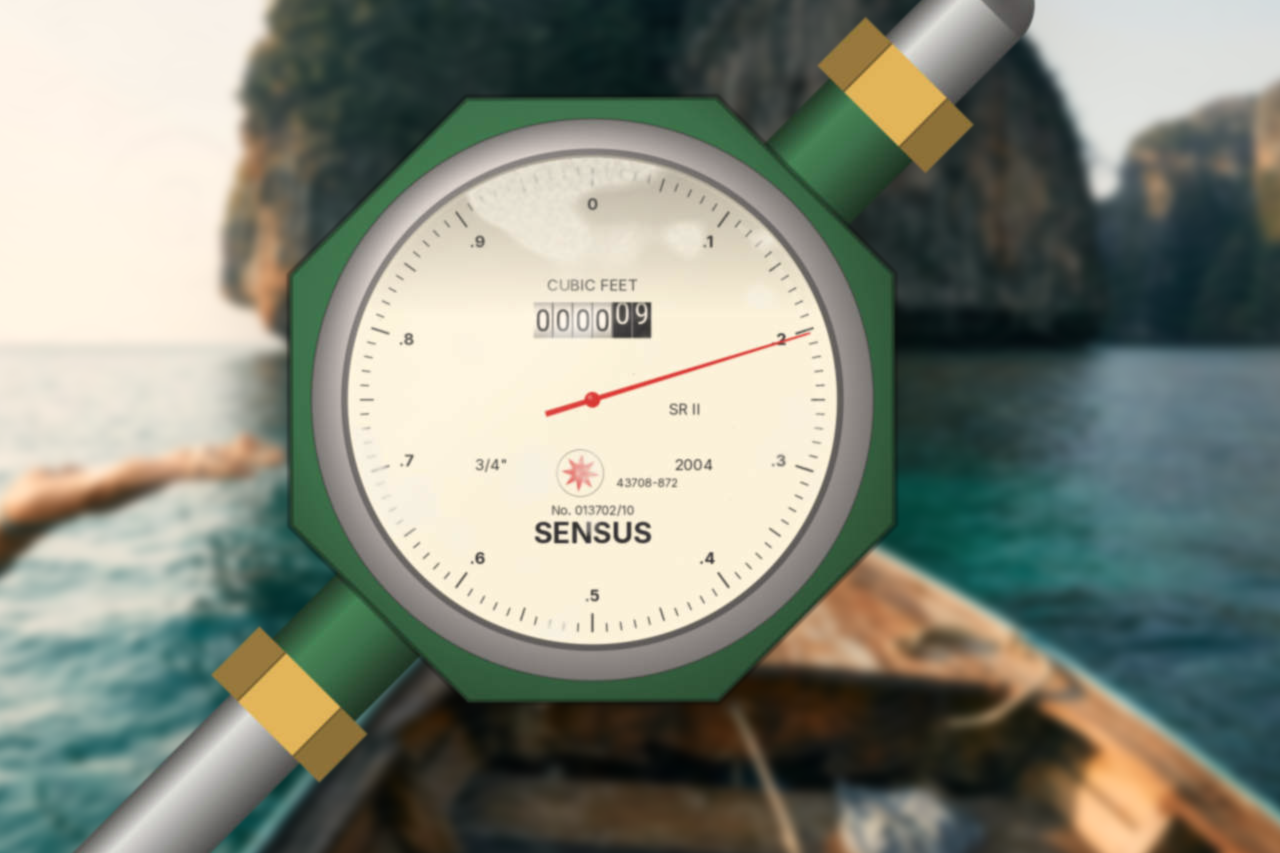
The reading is 9.20 ft³
